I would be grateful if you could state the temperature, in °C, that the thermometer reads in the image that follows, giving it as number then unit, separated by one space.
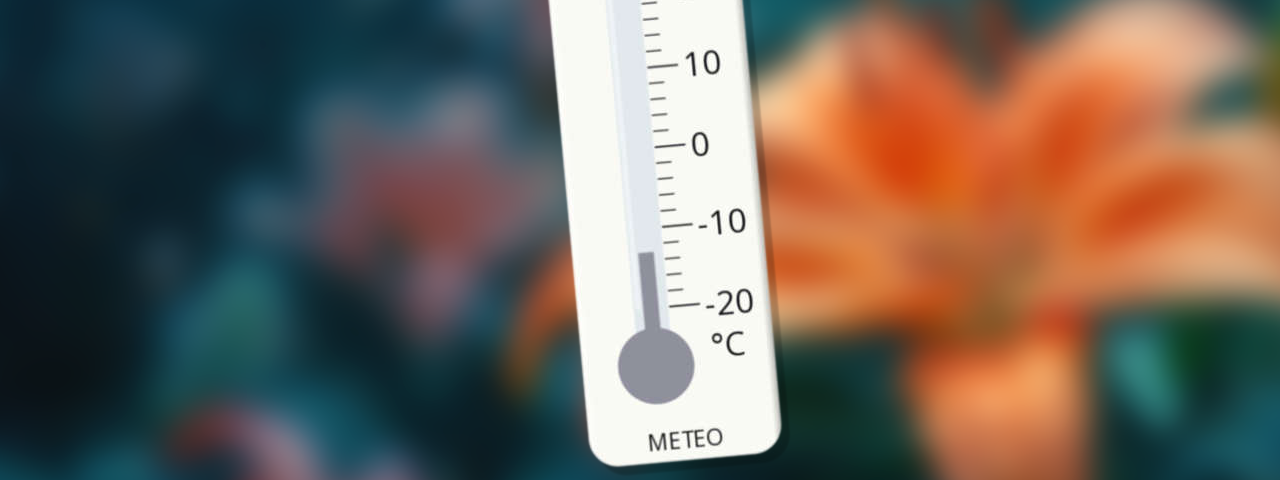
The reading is -13 °C
